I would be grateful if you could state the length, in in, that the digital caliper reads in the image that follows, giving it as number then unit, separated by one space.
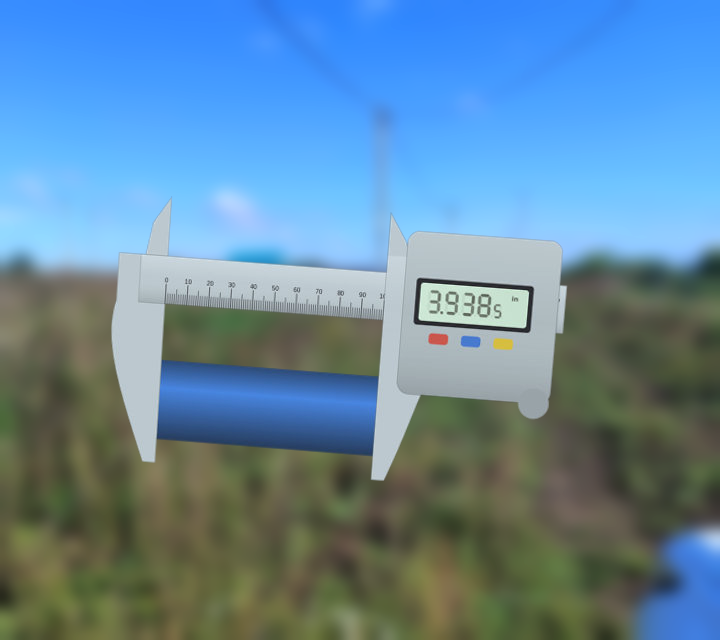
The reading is 3.9385 in
